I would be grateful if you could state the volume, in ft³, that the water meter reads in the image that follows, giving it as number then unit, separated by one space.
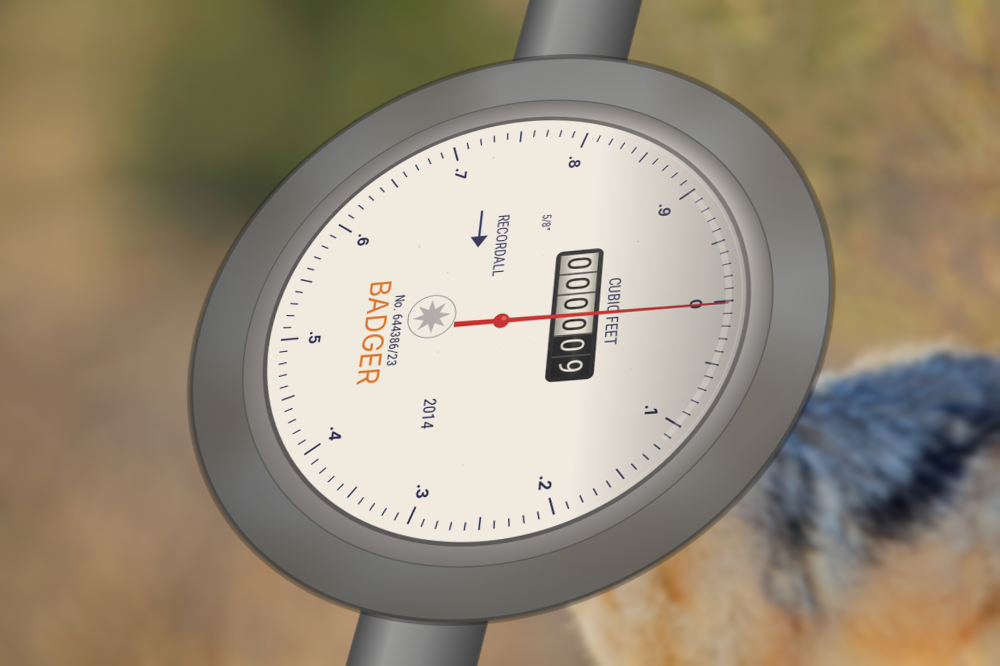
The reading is 9.00 ft³
